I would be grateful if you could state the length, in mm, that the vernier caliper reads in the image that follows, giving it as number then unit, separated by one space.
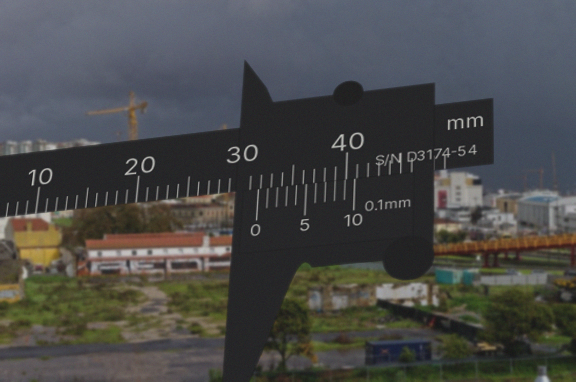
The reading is 31.8 mm
